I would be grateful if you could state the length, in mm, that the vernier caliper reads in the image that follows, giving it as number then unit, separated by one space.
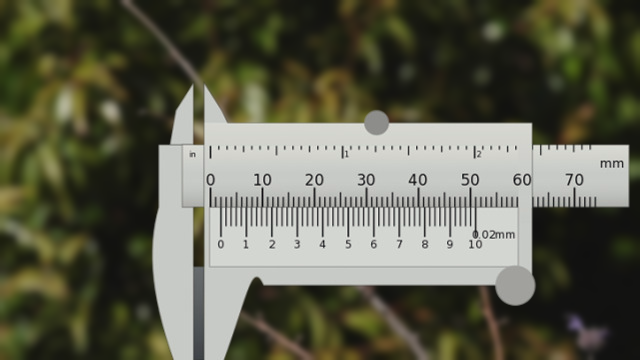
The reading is 2.0 mm
